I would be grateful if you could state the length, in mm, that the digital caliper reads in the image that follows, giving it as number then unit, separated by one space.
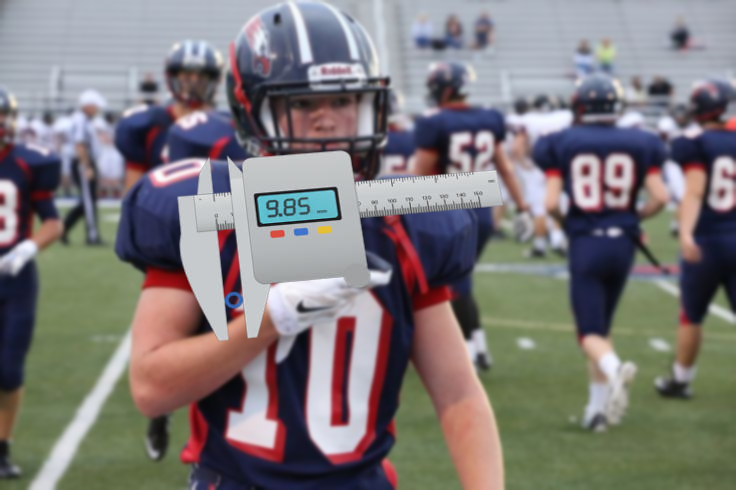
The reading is 9.85 mm
